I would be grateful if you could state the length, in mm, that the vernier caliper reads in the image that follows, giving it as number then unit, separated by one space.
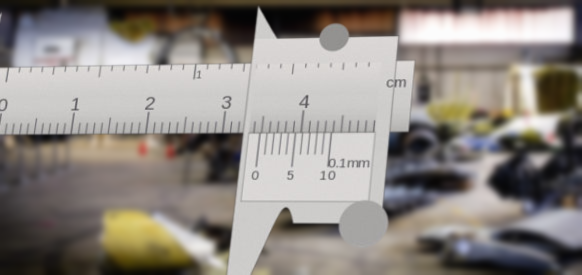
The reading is 34.8 mm
